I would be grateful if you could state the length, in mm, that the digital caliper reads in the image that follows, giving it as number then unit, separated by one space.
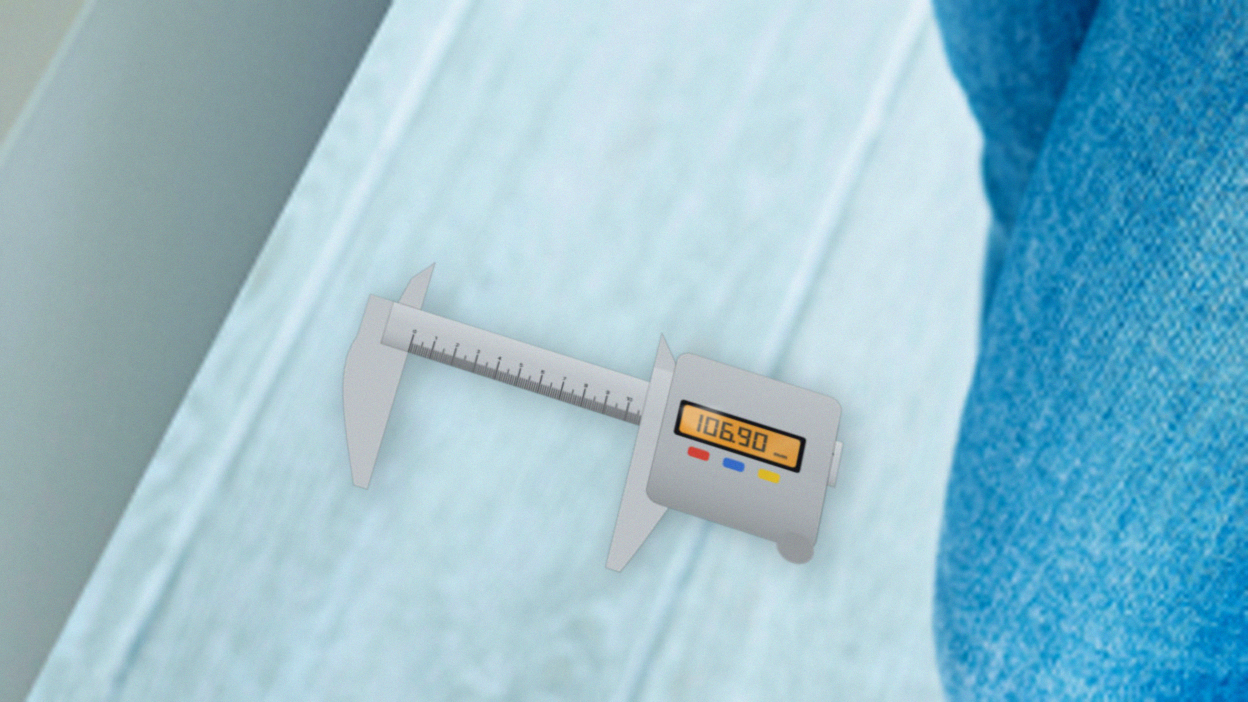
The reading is 106.90 mm
